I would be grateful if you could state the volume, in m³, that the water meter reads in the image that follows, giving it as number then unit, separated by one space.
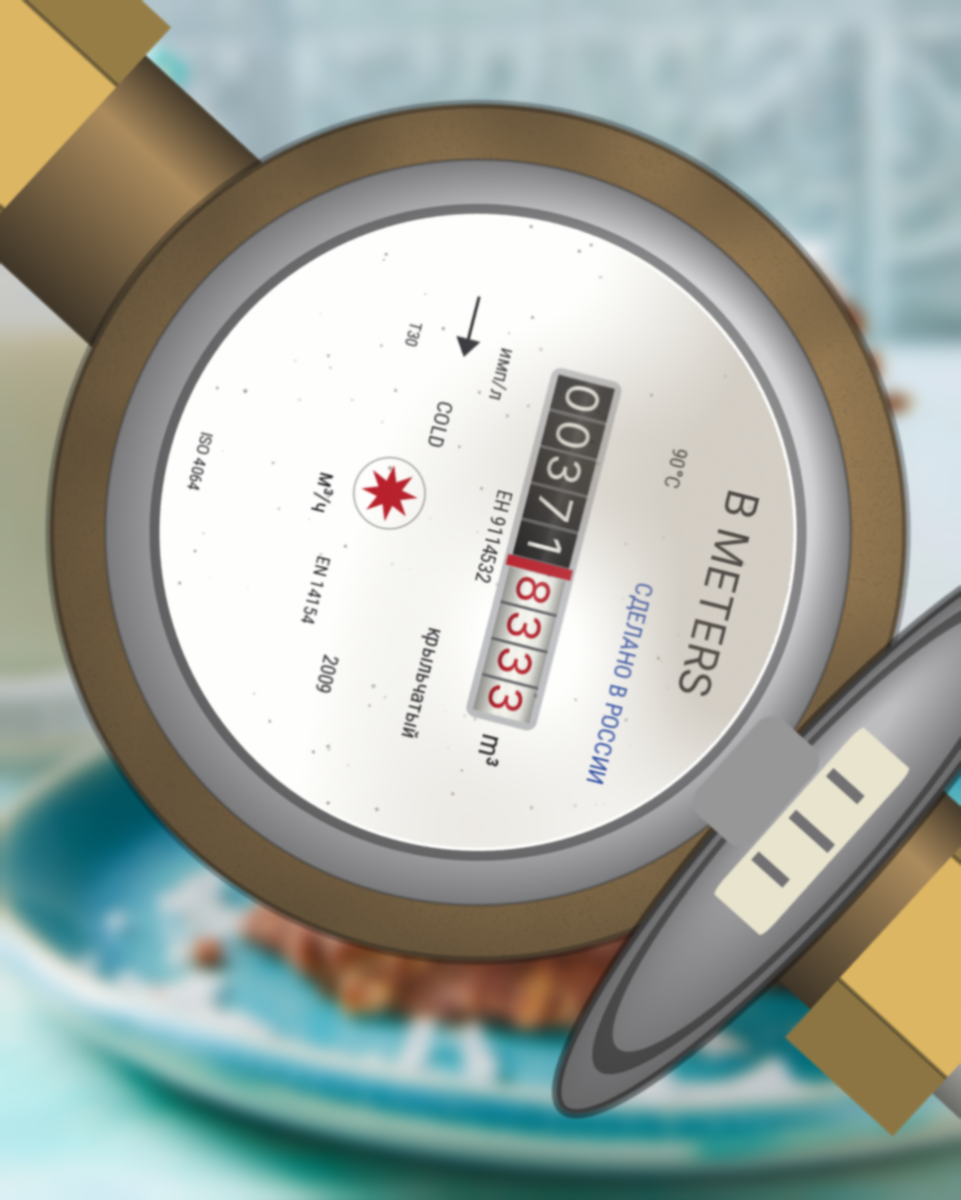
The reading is 371.8333 m³
